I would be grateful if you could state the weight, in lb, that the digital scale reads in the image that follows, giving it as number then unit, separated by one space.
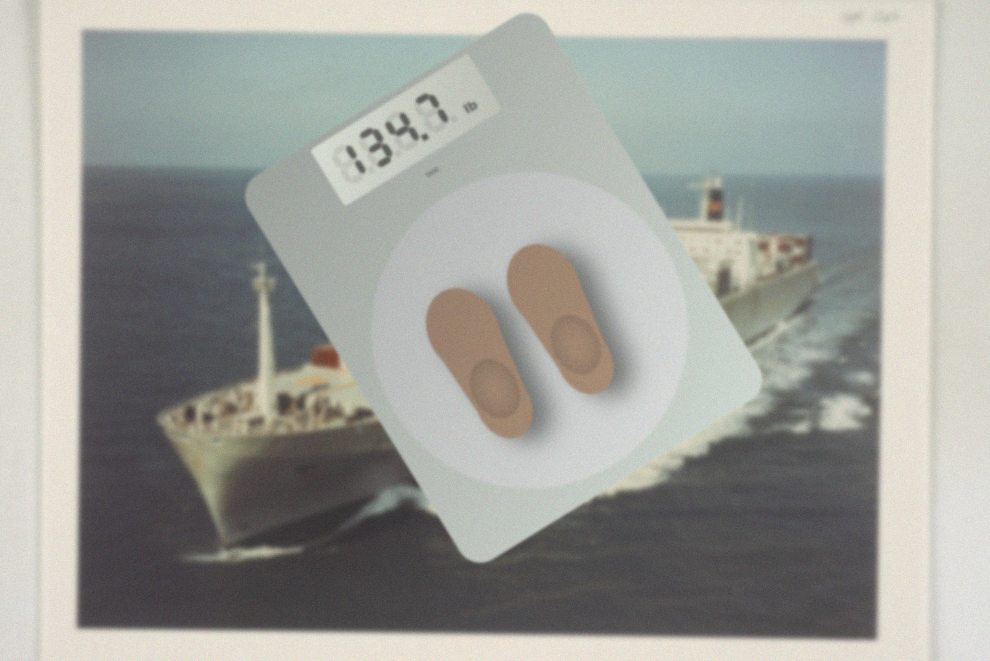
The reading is 134.7 lb
